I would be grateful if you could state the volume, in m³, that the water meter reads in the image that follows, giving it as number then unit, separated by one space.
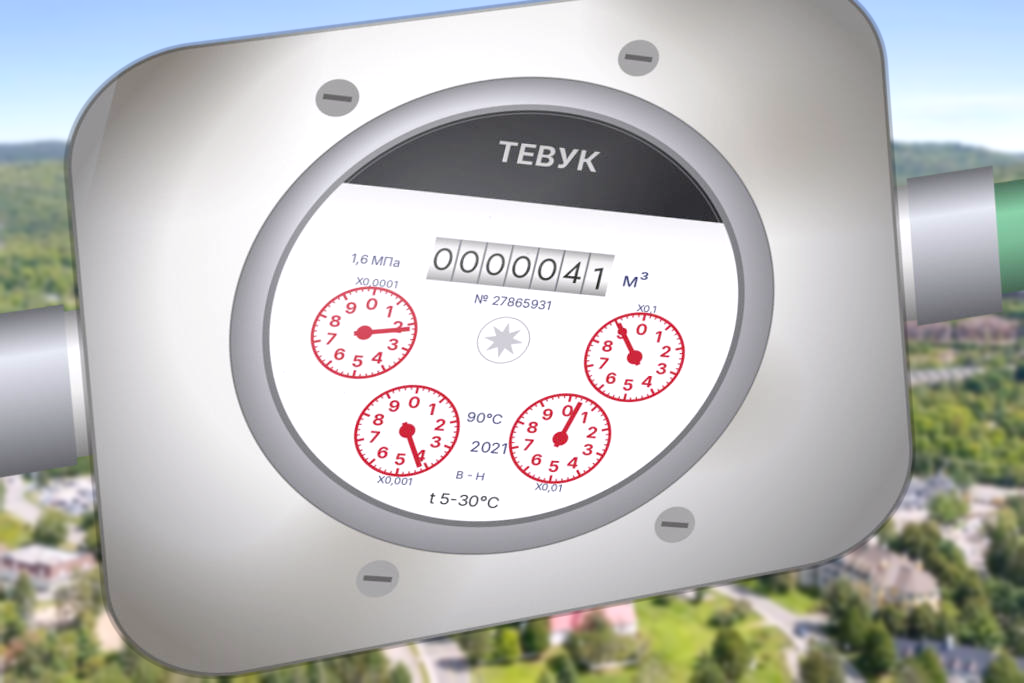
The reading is 40.9042 m³
